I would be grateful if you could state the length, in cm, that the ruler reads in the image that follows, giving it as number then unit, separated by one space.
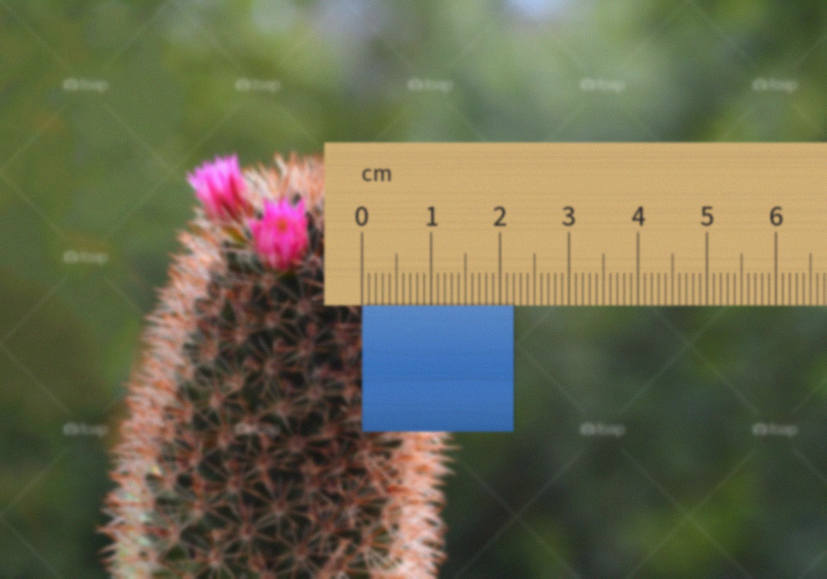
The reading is 2.2 cm
